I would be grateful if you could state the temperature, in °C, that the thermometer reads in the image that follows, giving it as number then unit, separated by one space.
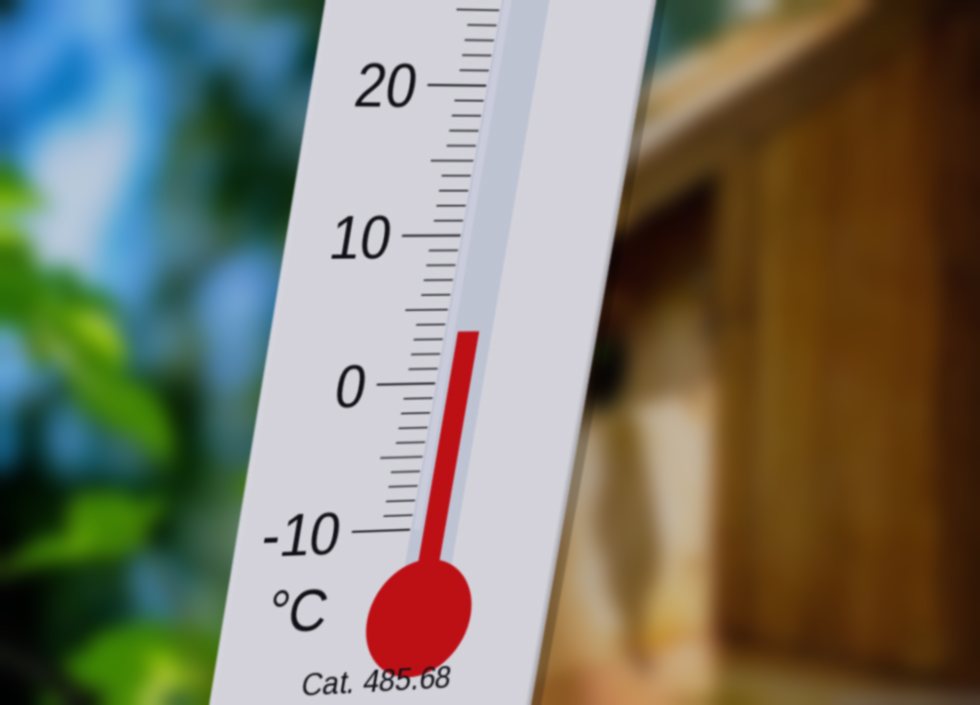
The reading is 3.5 °C
